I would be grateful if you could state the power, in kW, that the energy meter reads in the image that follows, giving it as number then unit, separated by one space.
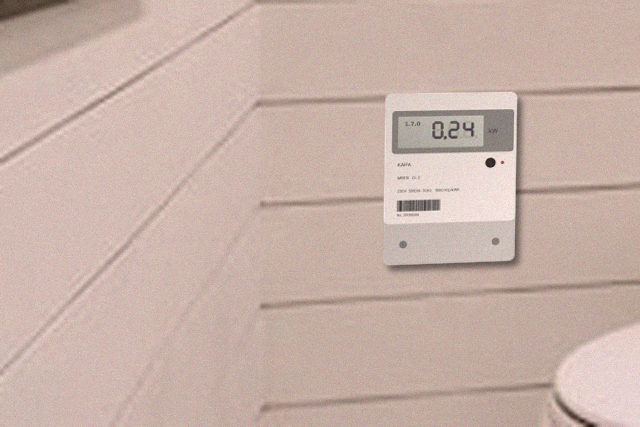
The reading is 0.24 kW
